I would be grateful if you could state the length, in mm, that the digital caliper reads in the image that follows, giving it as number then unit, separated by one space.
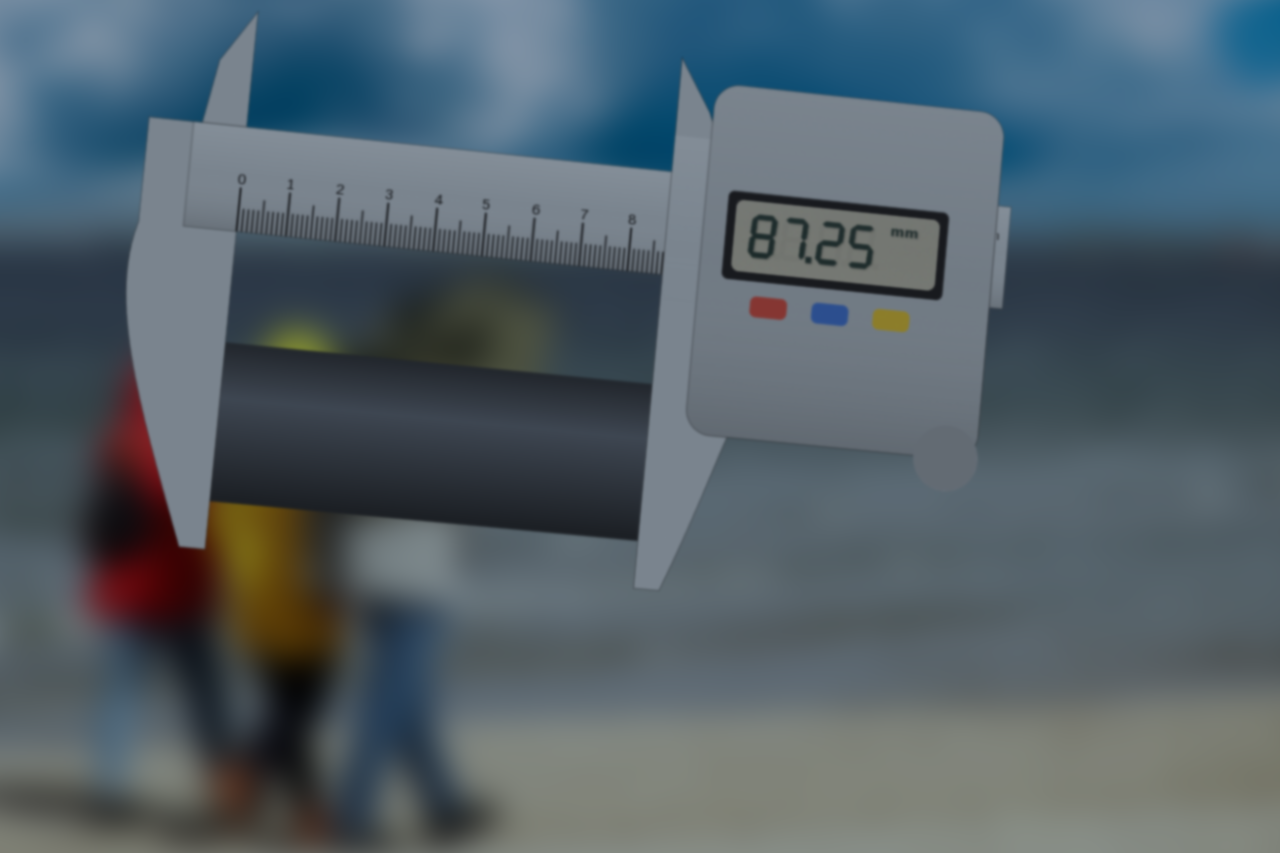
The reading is 87.25 mm
